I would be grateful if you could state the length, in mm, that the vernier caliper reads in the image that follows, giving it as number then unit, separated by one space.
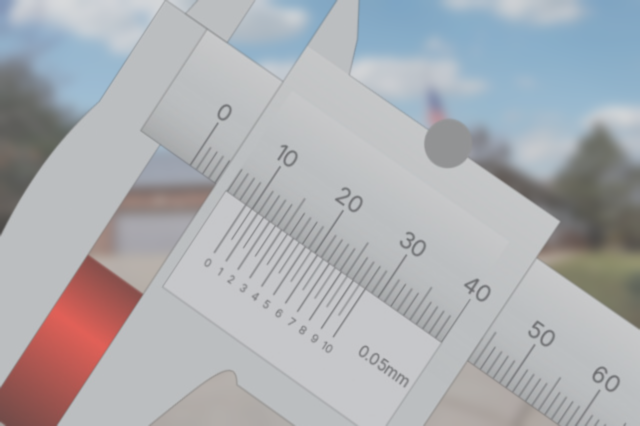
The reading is 9.0 mm
